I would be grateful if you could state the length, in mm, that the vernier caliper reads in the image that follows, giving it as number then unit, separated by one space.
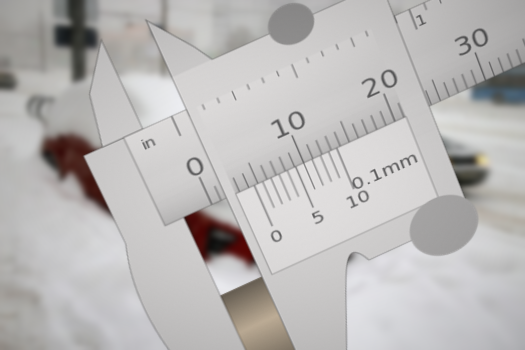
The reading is 4.6 mm
